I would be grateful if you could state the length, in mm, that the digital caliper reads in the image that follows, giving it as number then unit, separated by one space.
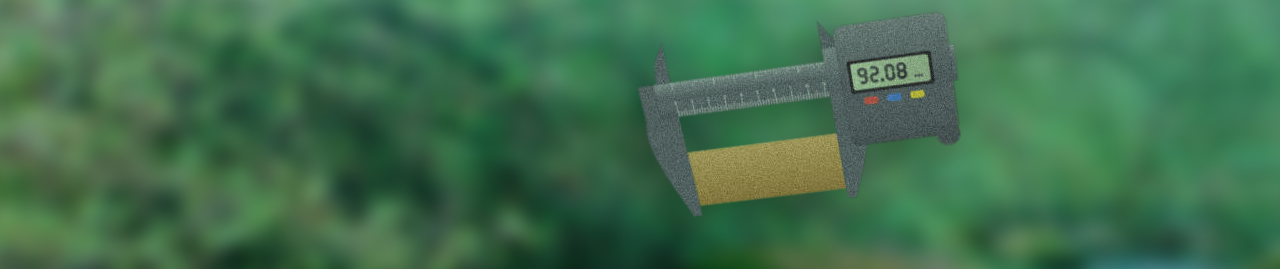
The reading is 92.08 mm
